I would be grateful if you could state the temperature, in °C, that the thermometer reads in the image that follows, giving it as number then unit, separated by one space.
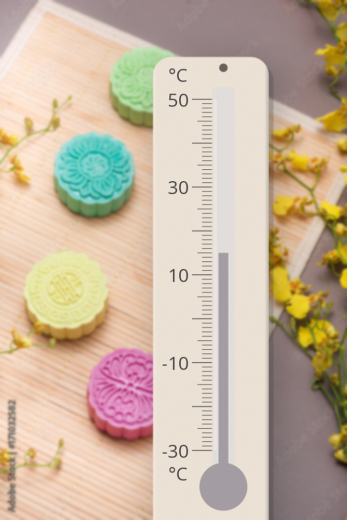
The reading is 15 °C
